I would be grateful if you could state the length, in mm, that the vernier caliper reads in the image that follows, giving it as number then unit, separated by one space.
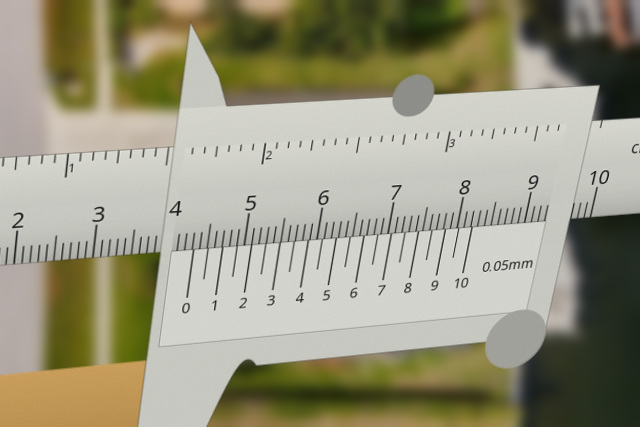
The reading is 43.2 mm
